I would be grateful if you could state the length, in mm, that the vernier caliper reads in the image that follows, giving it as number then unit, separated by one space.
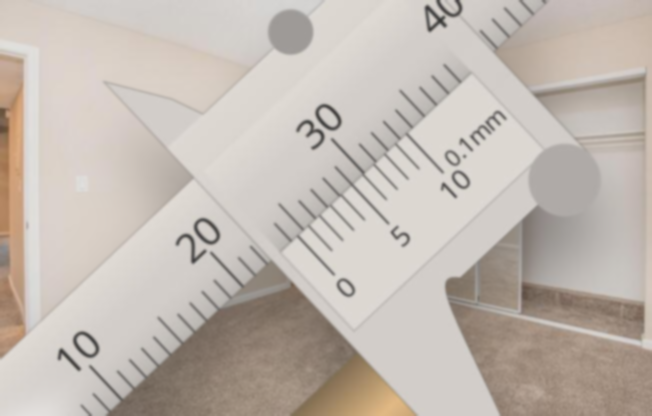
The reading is 24.5 mm
